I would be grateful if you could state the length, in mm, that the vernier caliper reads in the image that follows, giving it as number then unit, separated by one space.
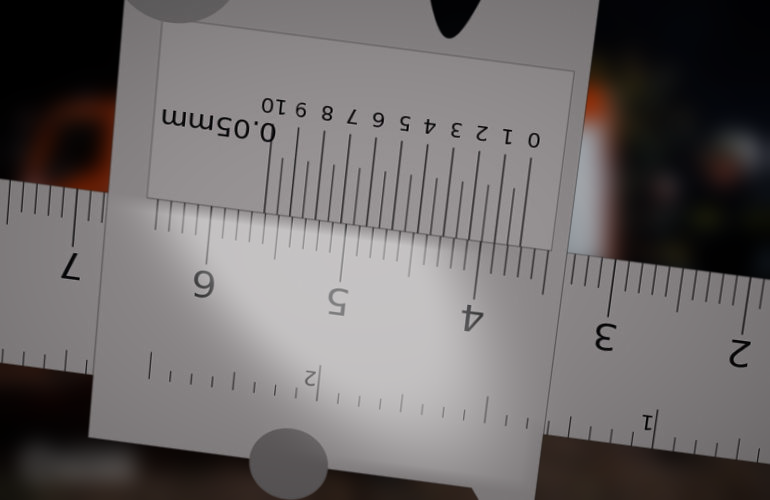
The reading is 37.1 mm
